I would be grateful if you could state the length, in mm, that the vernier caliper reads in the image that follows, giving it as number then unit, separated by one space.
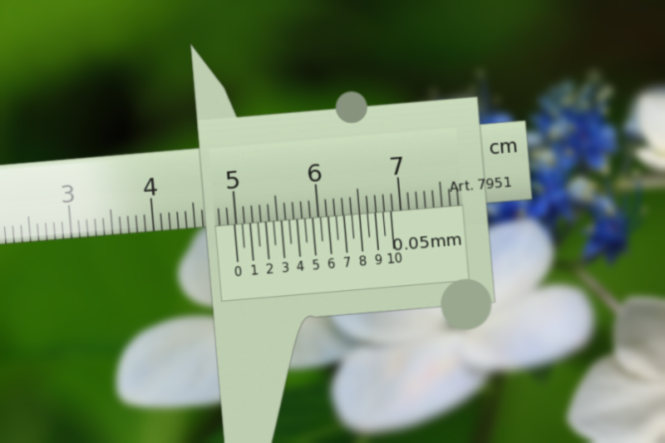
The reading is 49.8 mm
